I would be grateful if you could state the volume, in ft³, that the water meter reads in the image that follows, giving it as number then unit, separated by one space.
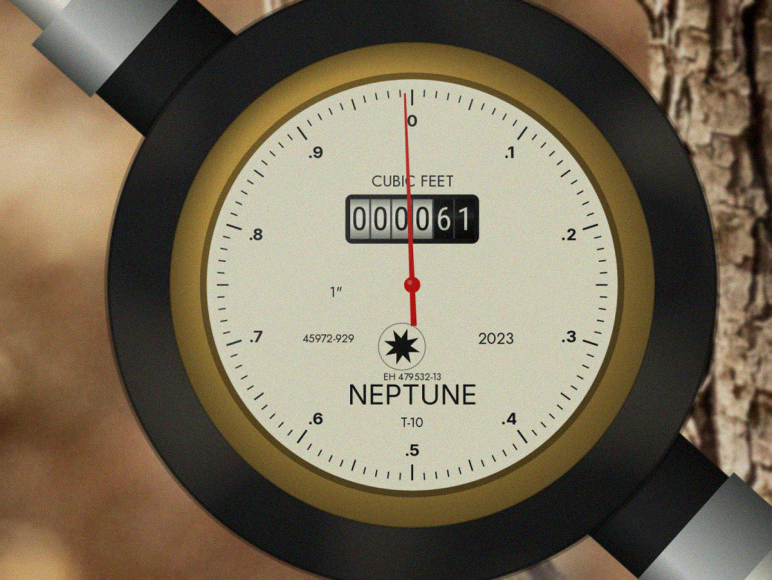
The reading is 60.99 ft³
